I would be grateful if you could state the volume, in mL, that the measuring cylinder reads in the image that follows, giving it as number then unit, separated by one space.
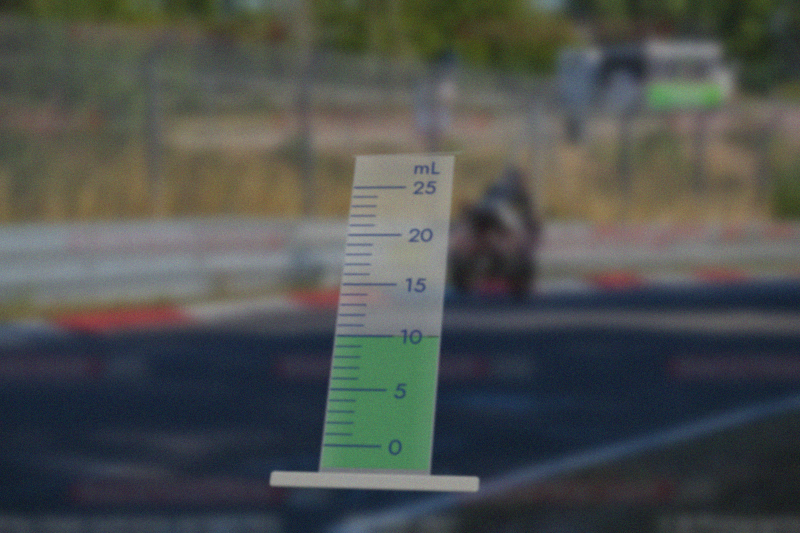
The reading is 10 mL
